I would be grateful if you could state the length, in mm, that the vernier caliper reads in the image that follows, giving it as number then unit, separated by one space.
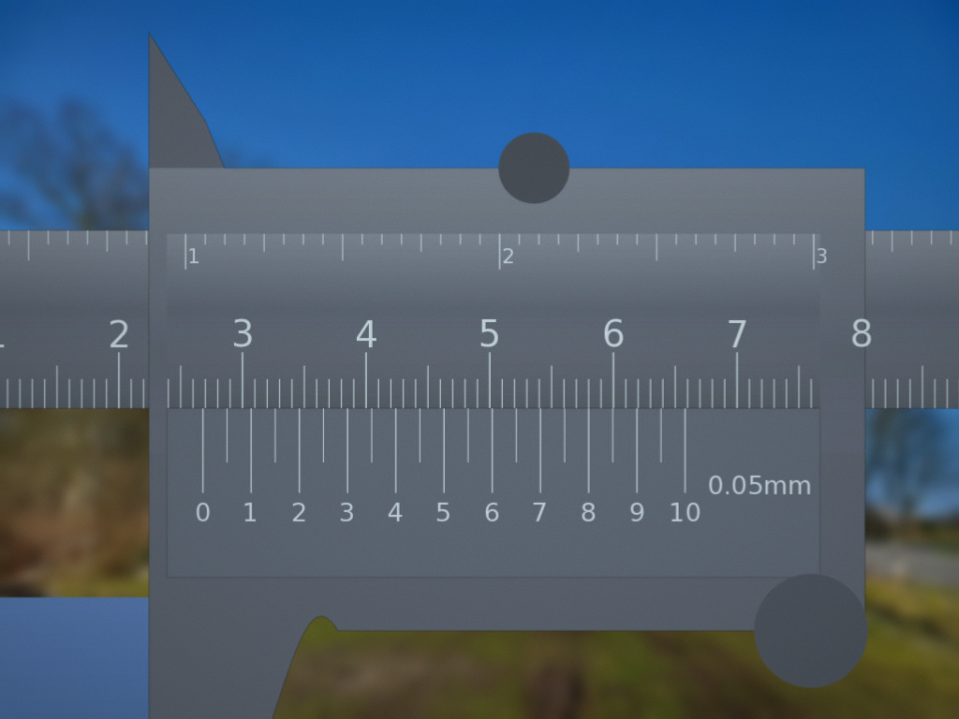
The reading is 26.8 mm
